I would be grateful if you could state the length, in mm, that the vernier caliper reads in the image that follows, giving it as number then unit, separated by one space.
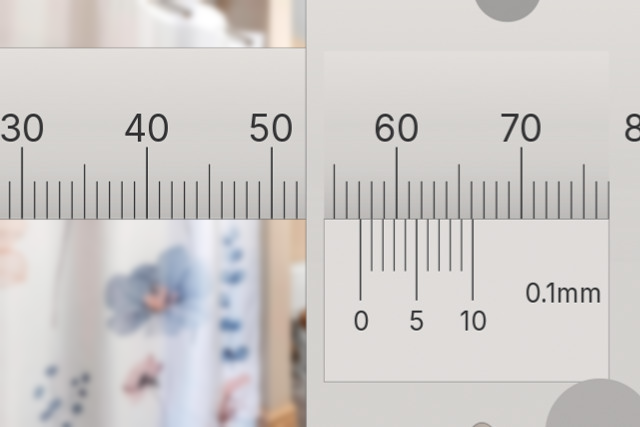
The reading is 57.1 mm
